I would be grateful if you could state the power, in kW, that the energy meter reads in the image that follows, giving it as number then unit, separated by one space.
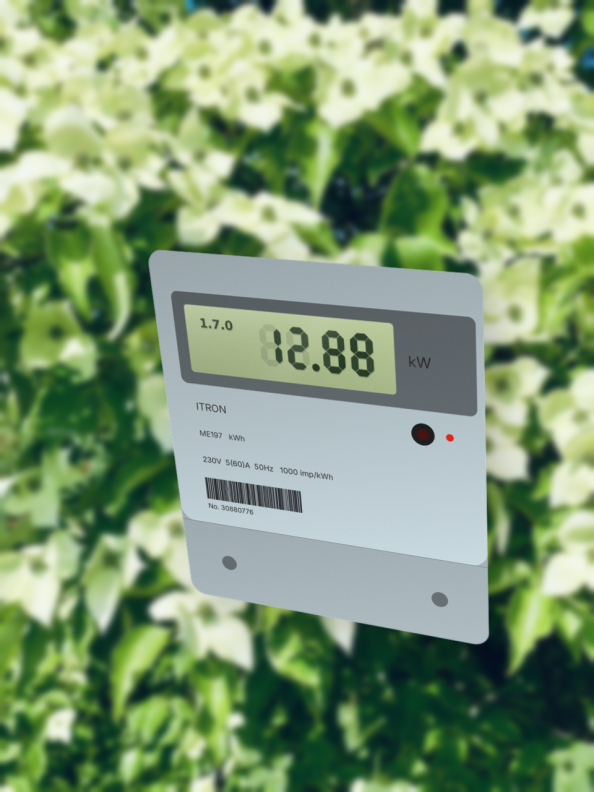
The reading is 12.88 kW
